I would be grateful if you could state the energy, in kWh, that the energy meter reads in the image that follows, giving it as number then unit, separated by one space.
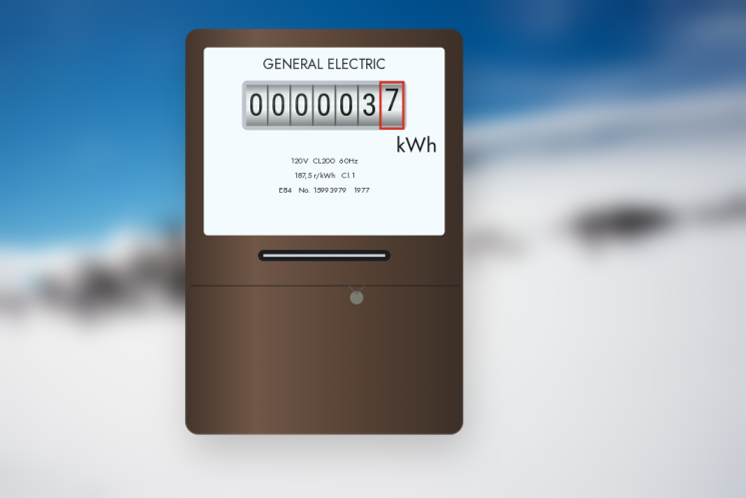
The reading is 3.7 kWh
